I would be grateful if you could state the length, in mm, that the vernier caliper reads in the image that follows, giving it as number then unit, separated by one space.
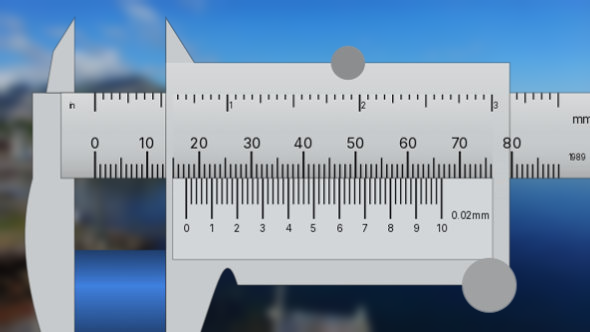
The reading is 17.5 mm
